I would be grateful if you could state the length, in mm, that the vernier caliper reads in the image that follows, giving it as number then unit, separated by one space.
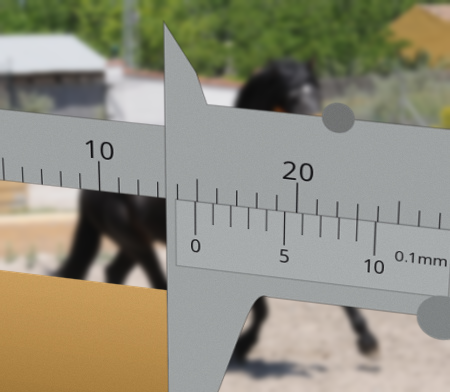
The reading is 14.9 mm
